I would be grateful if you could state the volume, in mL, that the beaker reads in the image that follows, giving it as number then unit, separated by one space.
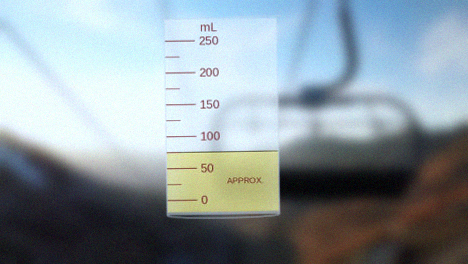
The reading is 75 mL
